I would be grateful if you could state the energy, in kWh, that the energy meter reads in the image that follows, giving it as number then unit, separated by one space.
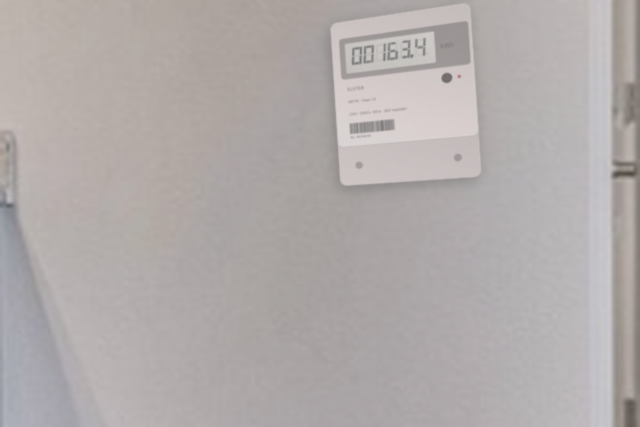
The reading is 163.4 kWh
